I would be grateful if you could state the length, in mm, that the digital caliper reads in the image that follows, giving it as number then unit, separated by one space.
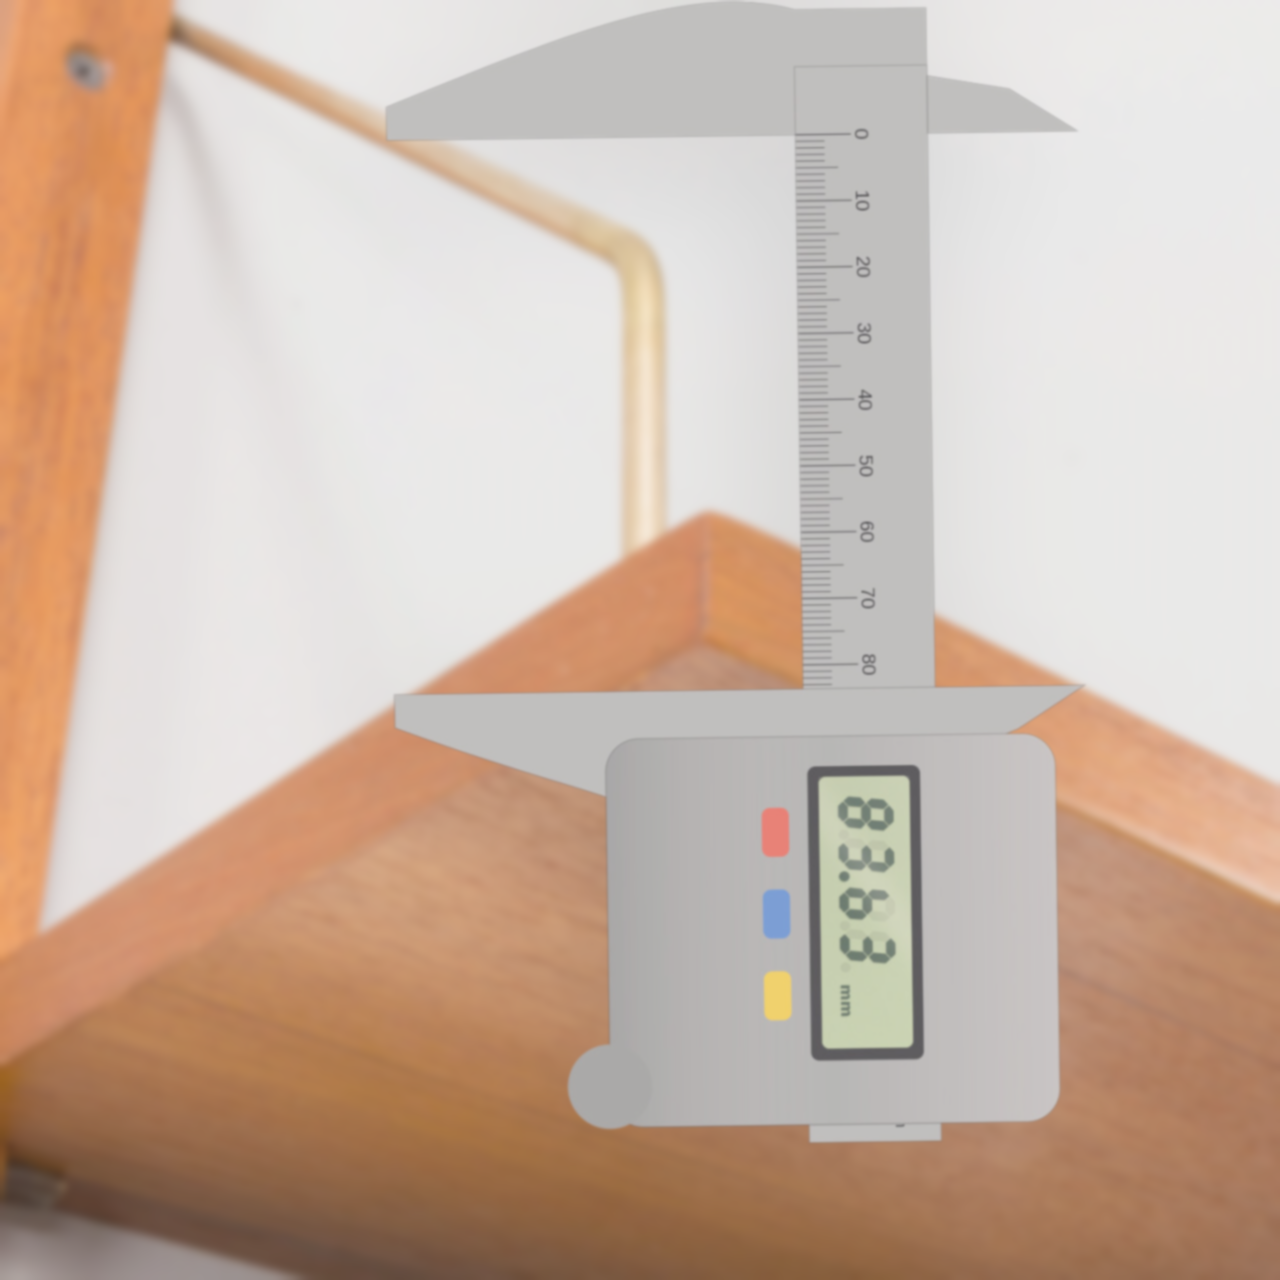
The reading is 83.63 mm
